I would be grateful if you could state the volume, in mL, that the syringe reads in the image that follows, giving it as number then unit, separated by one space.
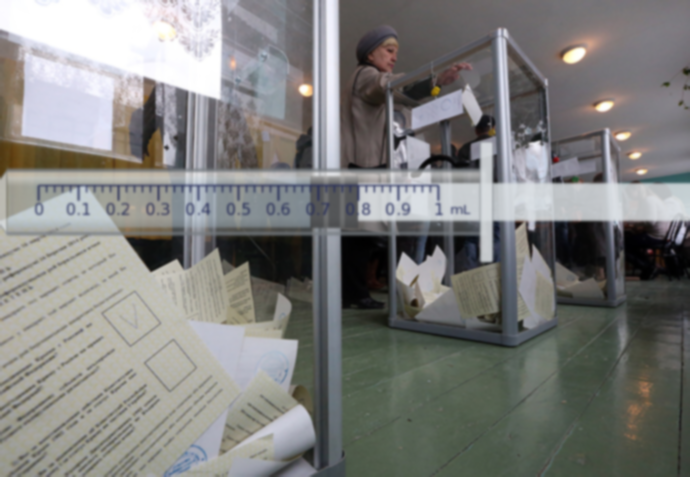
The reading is 0.68 mL
